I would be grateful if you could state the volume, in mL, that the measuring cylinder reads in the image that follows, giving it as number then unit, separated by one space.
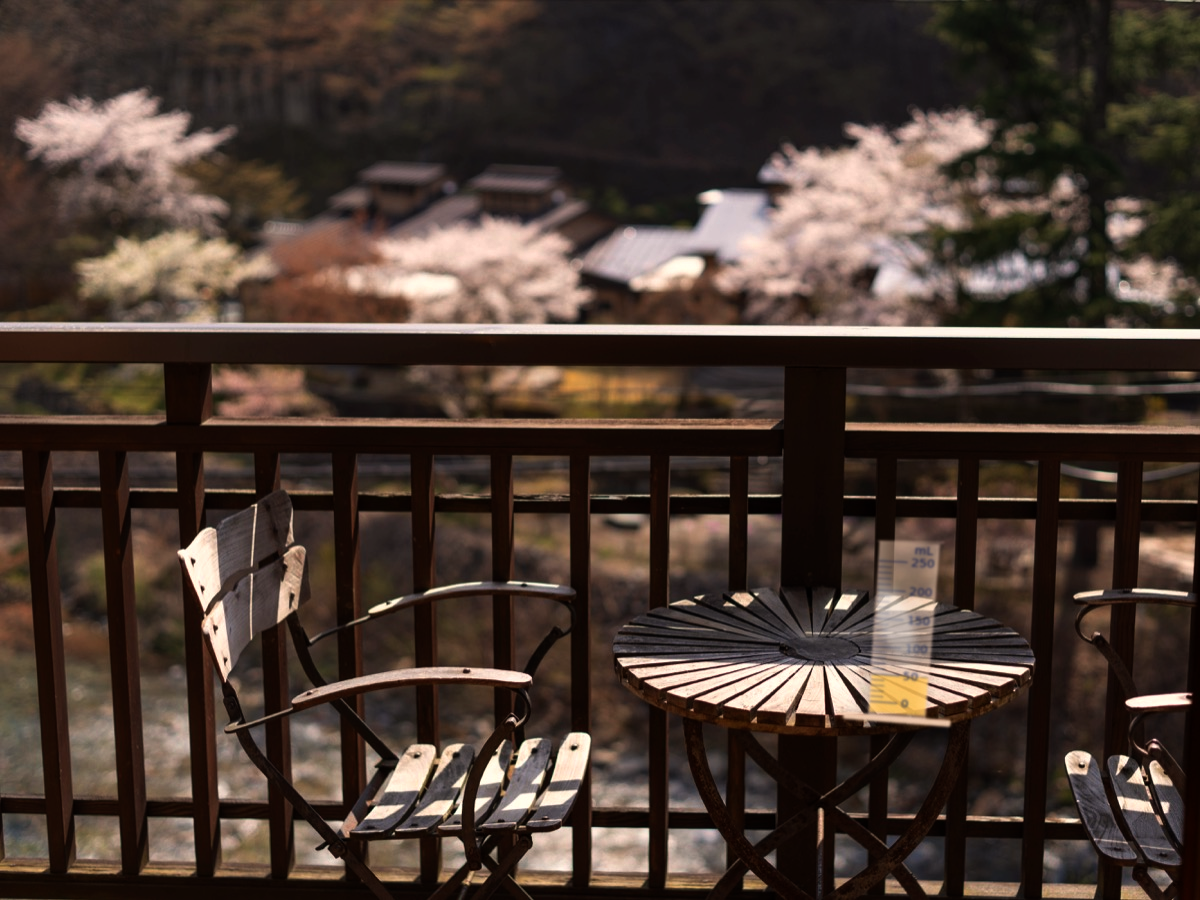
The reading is 50 mL
